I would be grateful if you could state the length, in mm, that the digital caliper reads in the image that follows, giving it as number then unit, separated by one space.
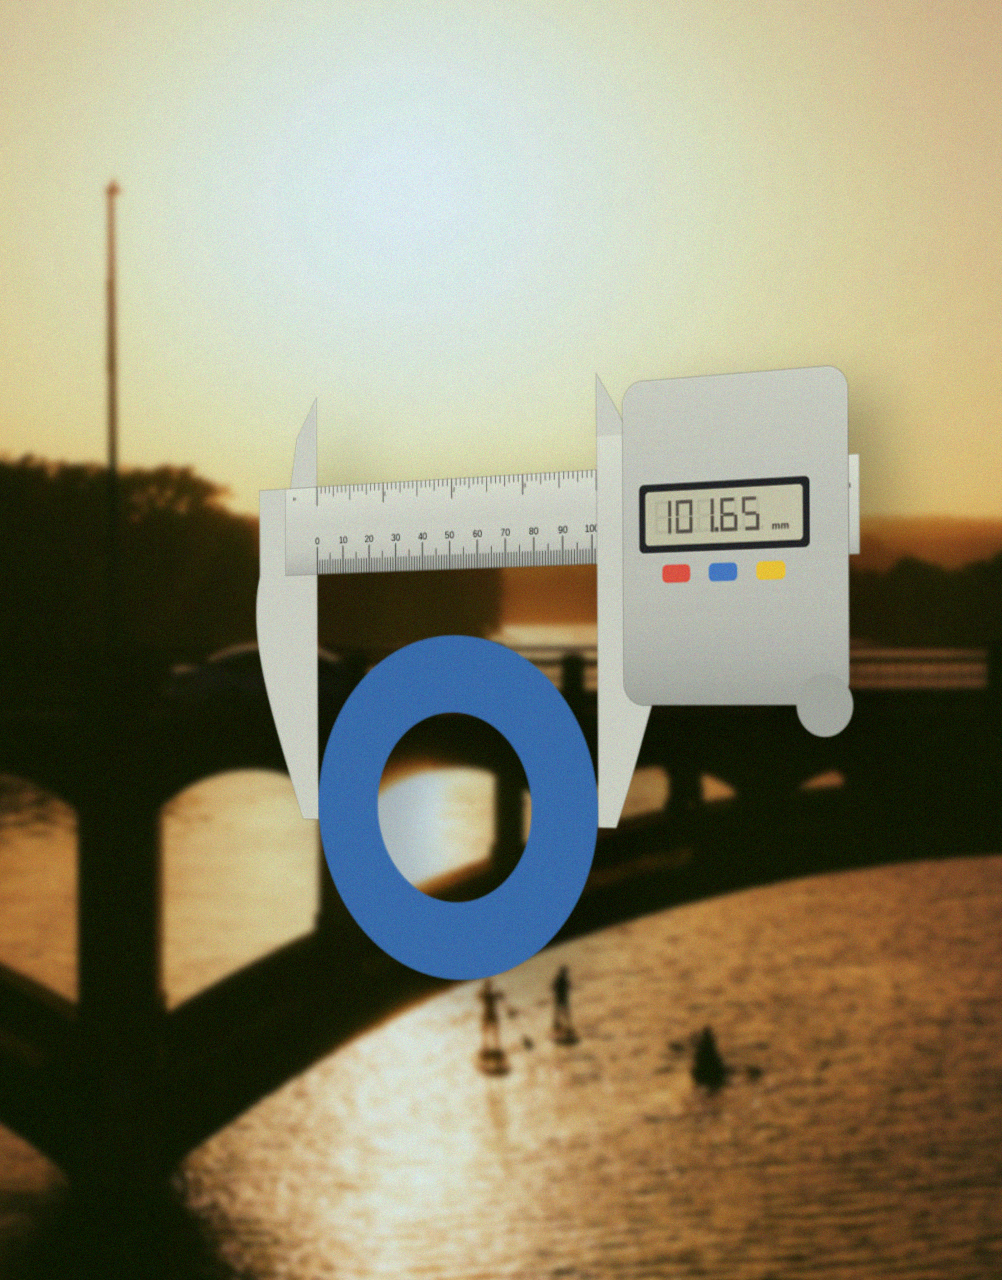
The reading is 101.65 mm
